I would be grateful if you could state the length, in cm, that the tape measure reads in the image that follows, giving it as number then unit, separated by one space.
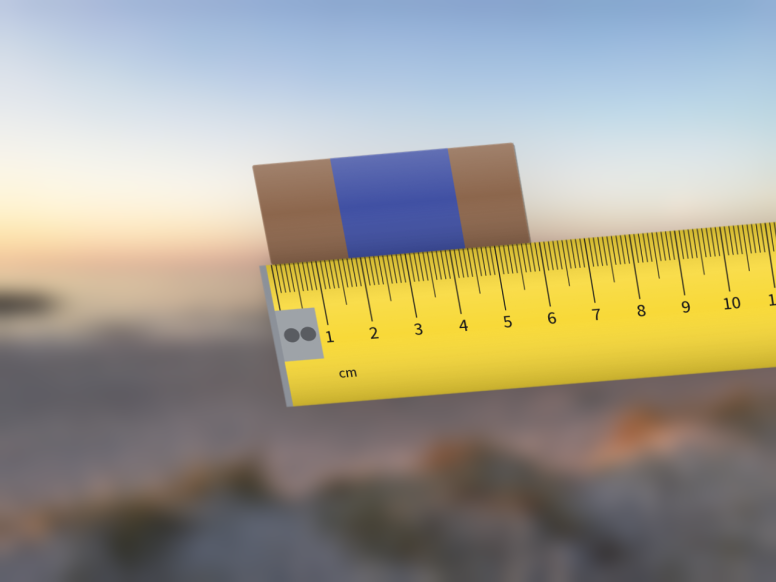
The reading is 5.8 cm
